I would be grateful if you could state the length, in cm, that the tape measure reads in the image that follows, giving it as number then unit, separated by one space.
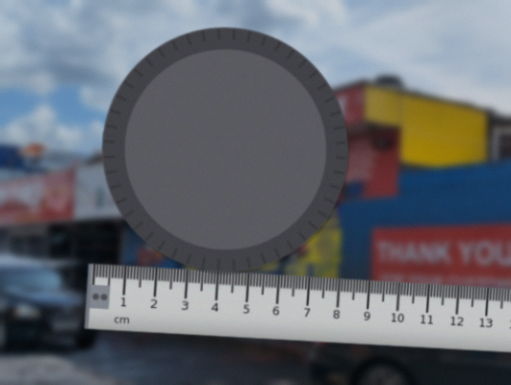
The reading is 8 cm
